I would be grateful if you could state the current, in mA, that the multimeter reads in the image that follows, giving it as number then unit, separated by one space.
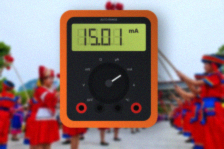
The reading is 15.01 mA
